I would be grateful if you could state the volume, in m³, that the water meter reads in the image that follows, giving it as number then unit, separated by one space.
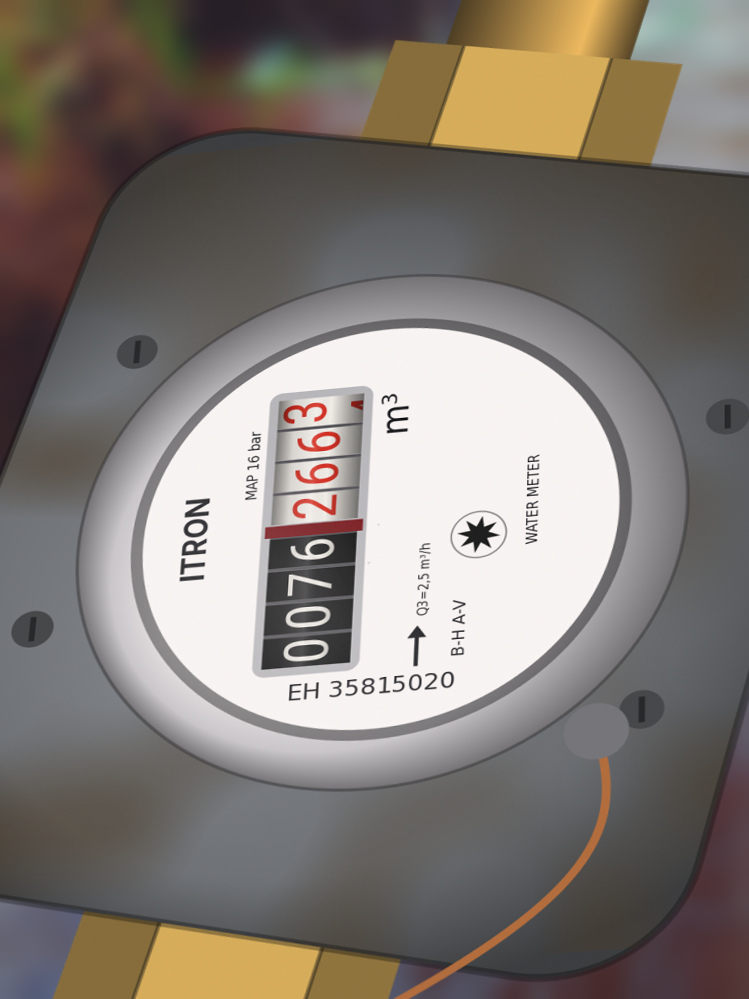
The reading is 76.2663 m³
